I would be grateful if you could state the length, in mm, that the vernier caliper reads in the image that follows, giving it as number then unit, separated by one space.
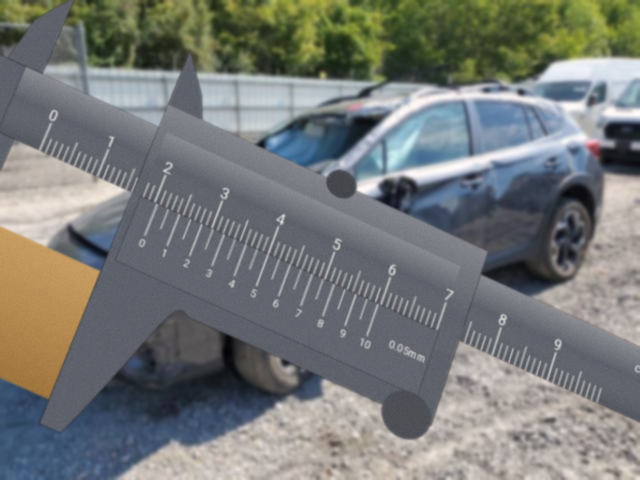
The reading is 20.5 mm
